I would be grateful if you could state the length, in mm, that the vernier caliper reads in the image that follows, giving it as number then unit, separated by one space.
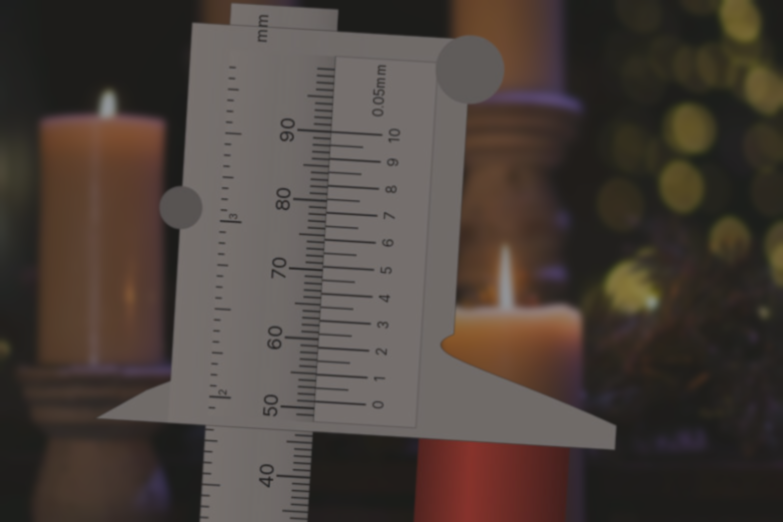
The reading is 51.0 mm
